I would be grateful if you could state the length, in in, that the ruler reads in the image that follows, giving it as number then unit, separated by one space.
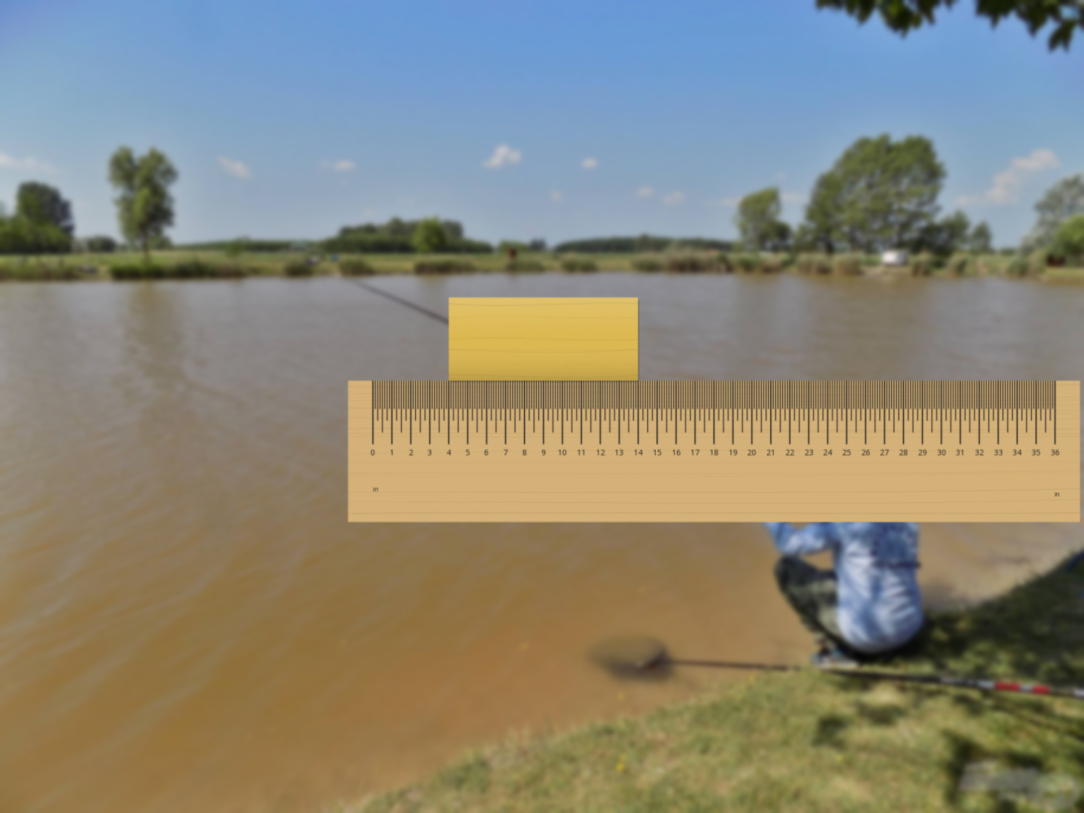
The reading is 10 in
